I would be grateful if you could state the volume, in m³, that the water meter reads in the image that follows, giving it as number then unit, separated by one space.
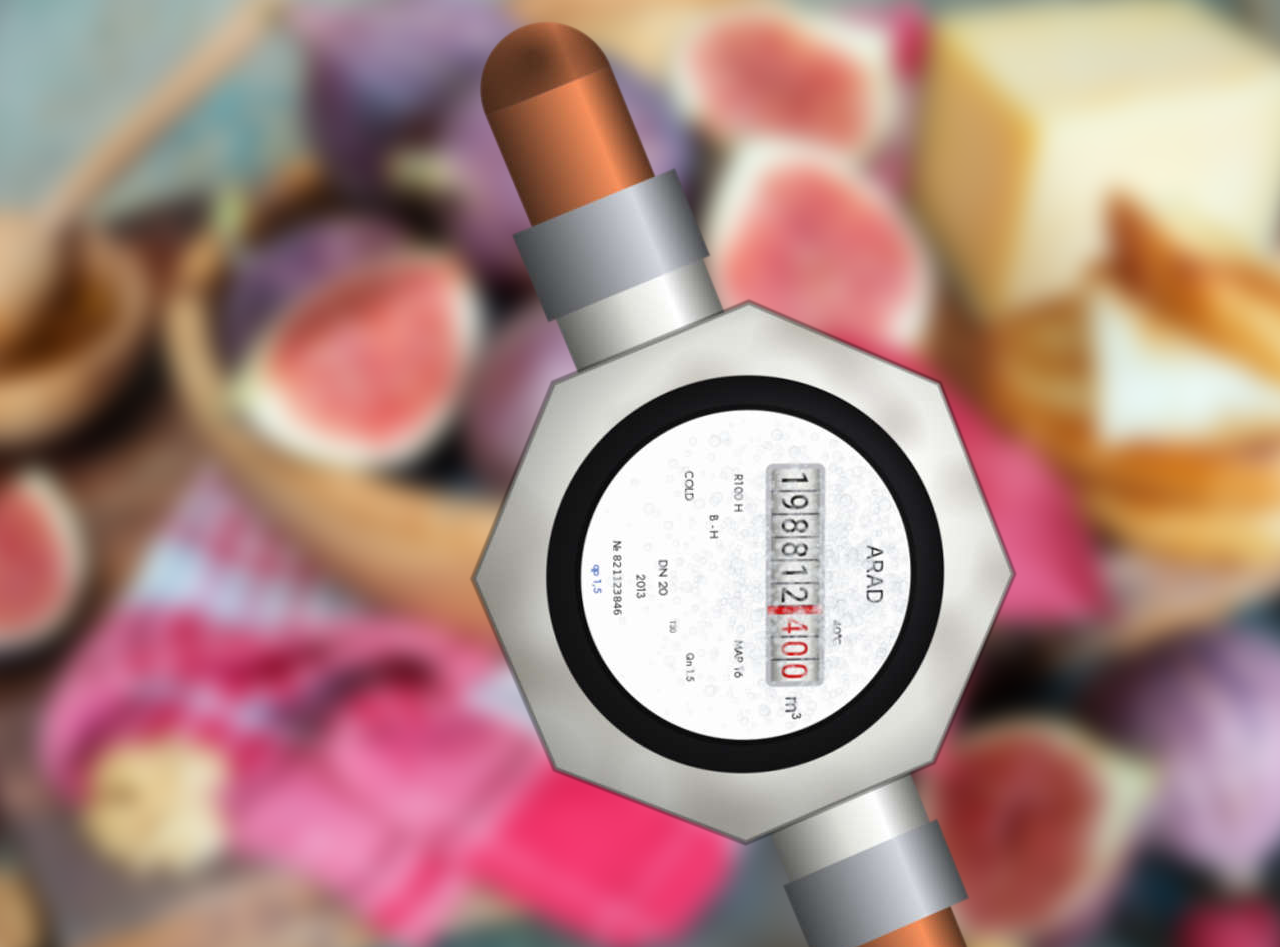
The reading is 198812.400 m³
